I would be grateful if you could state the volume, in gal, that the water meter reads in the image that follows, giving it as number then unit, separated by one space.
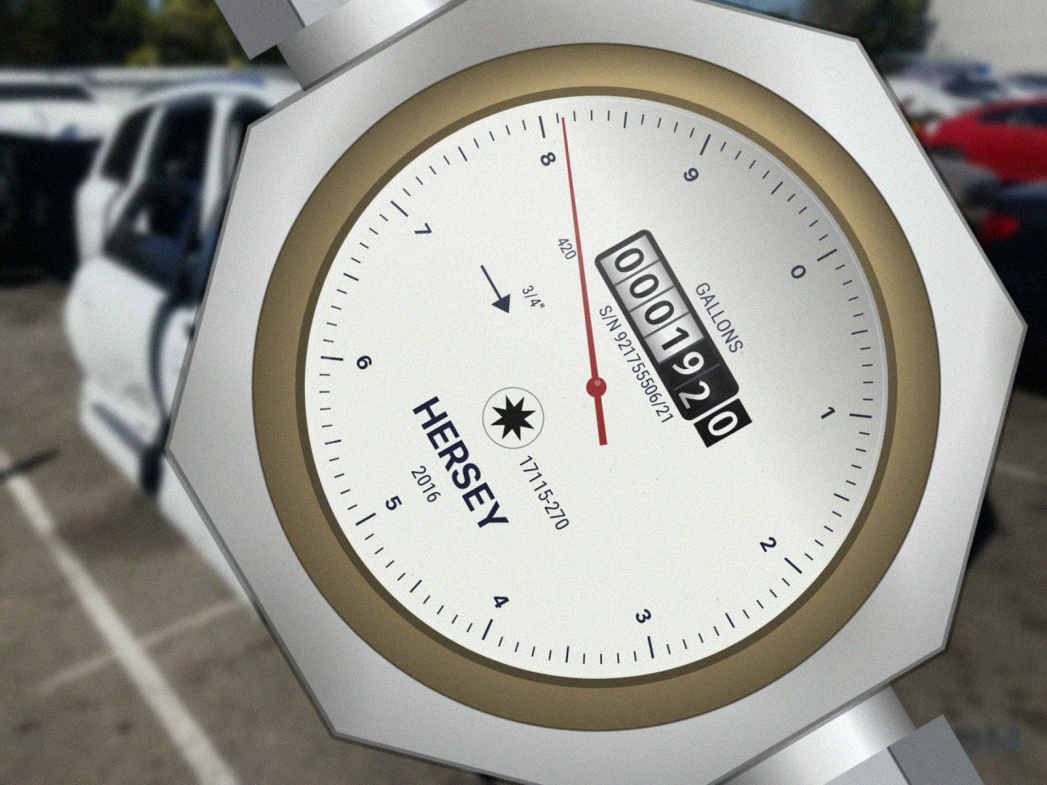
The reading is 1918.1 gal
